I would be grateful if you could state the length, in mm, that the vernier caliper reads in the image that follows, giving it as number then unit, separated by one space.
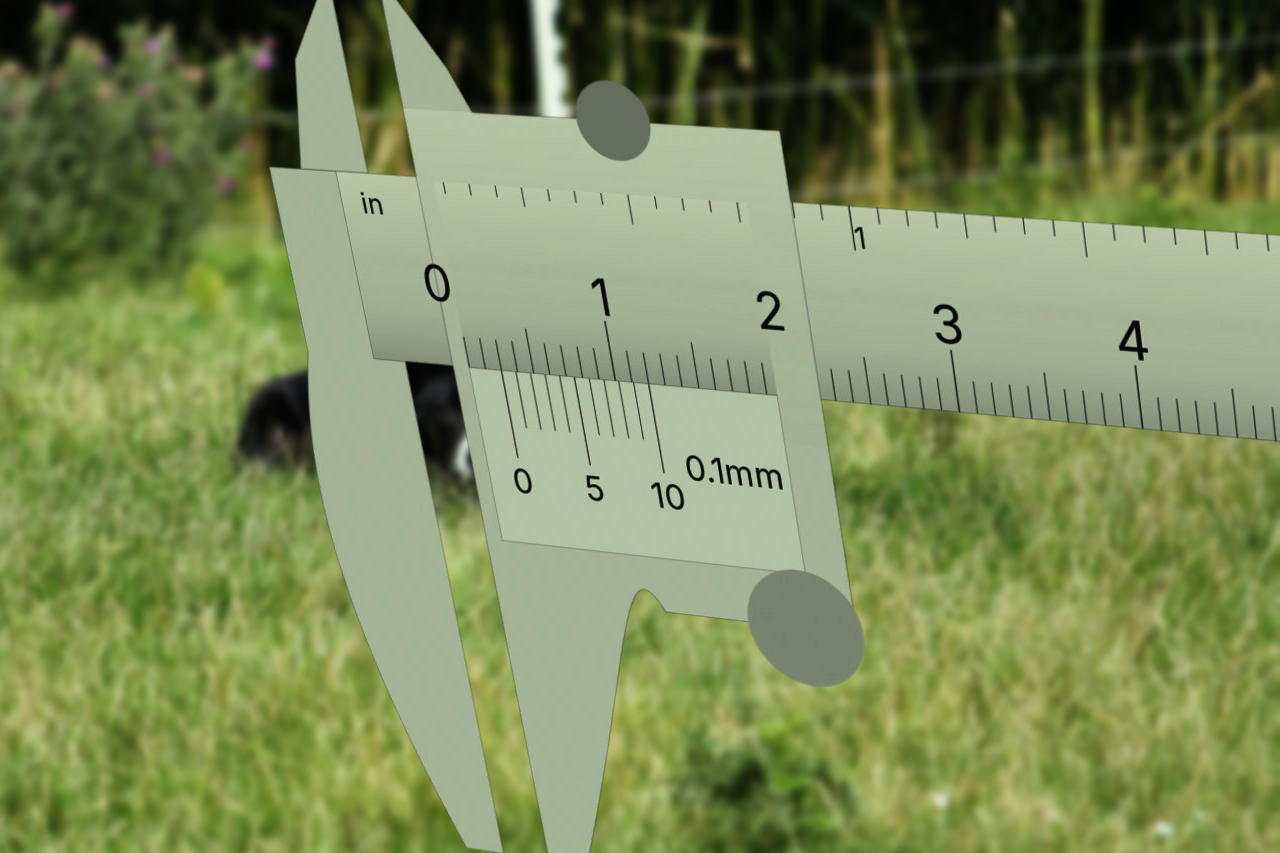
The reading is 3.0 mm
